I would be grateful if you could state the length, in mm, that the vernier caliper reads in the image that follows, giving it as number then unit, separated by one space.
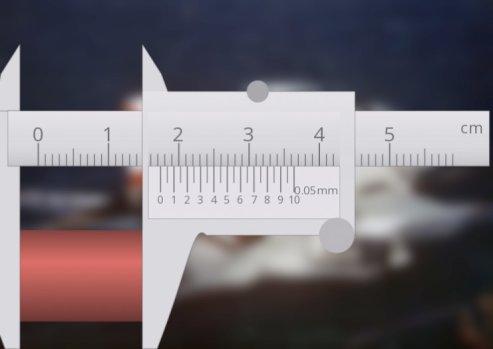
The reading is 17.4 mm
